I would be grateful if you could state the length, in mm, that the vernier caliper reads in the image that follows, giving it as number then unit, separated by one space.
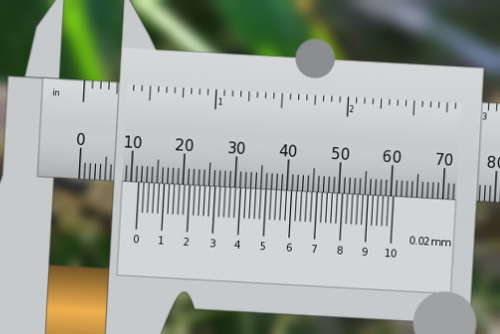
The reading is 11.5 mm
